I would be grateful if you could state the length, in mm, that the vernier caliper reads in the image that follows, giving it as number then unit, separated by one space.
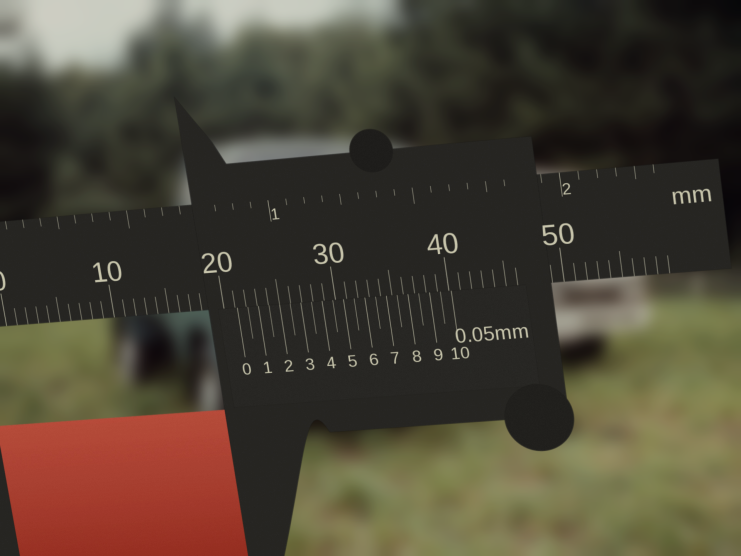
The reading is 21.2 mm
